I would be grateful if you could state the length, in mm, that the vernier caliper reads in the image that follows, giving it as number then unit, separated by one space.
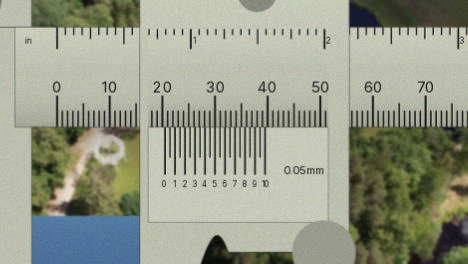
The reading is 20.5 mm
